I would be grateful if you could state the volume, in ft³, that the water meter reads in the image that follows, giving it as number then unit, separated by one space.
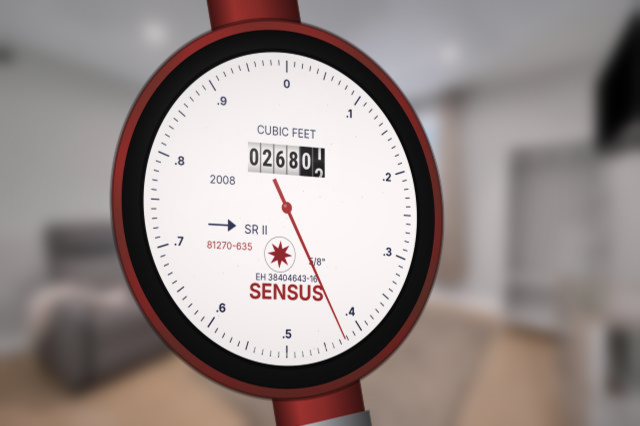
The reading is 26801.42 ft³
